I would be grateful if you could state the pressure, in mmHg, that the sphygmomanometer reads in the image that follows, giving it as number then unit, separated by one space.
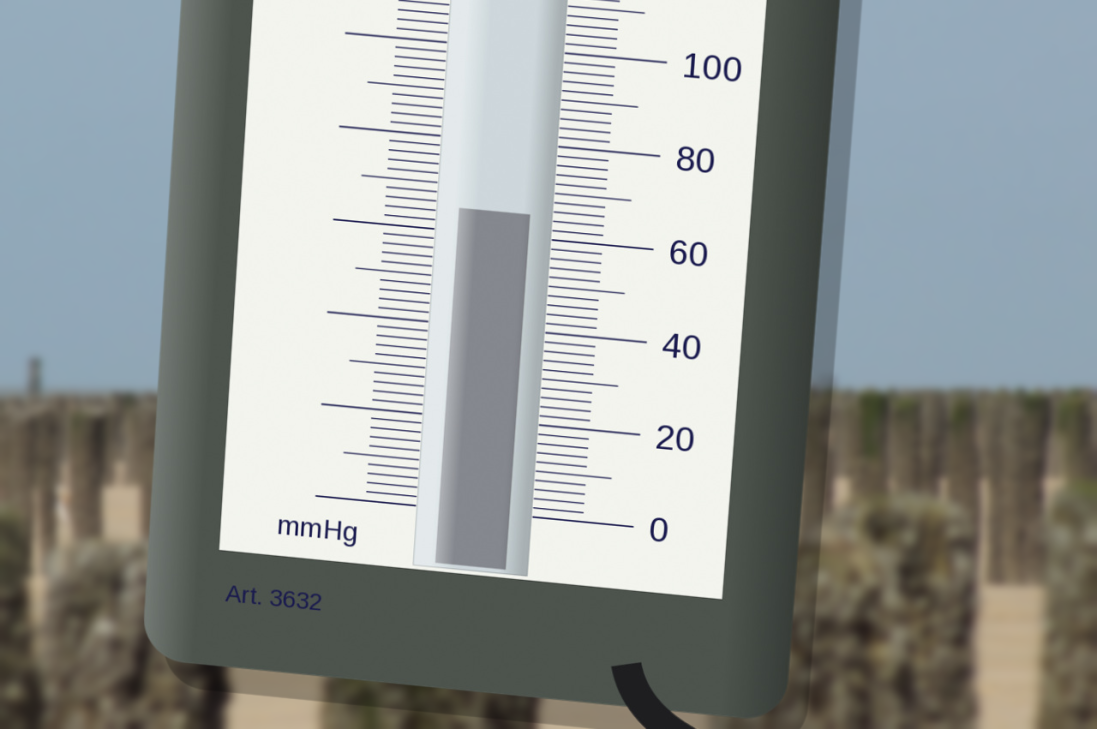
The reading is 65 mmHg
